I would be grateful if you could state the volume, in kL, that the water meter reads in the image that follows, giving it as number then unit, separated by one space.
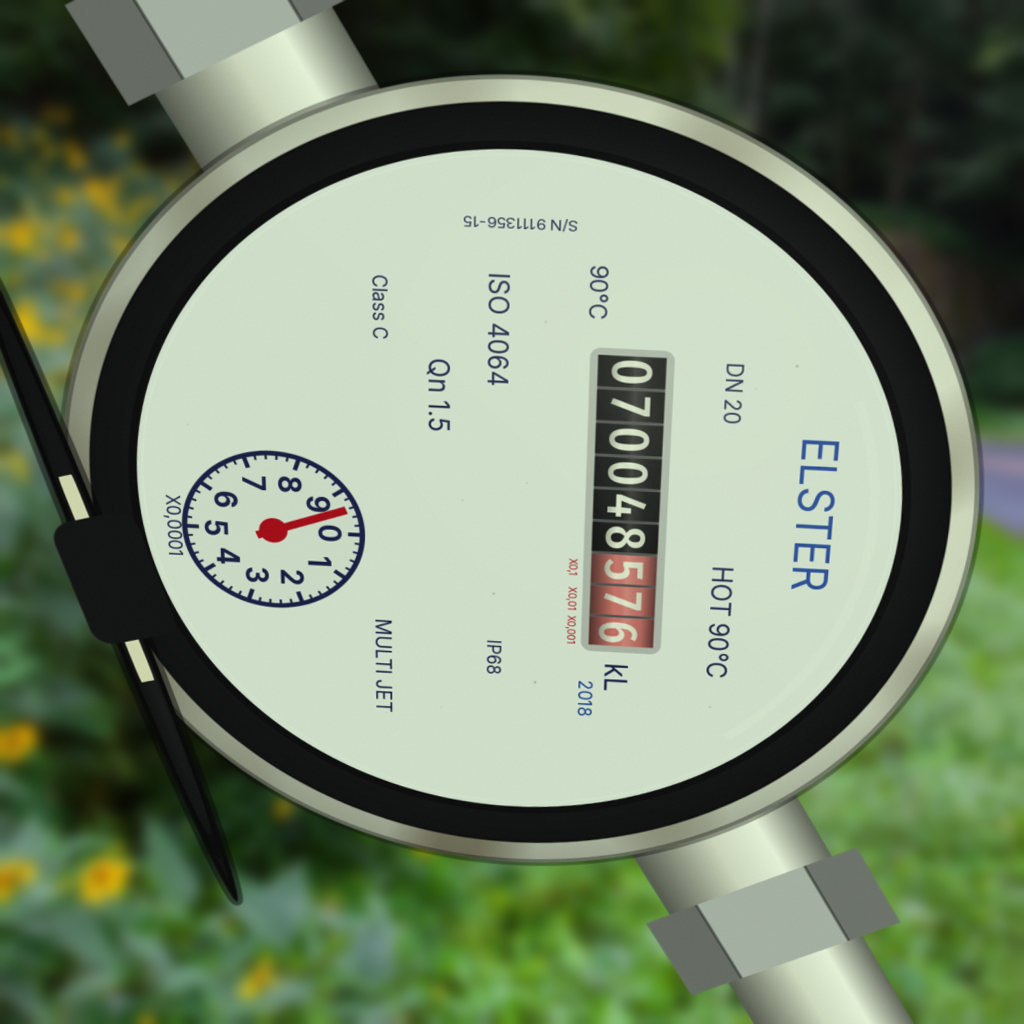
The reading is 70048.5759 kL
